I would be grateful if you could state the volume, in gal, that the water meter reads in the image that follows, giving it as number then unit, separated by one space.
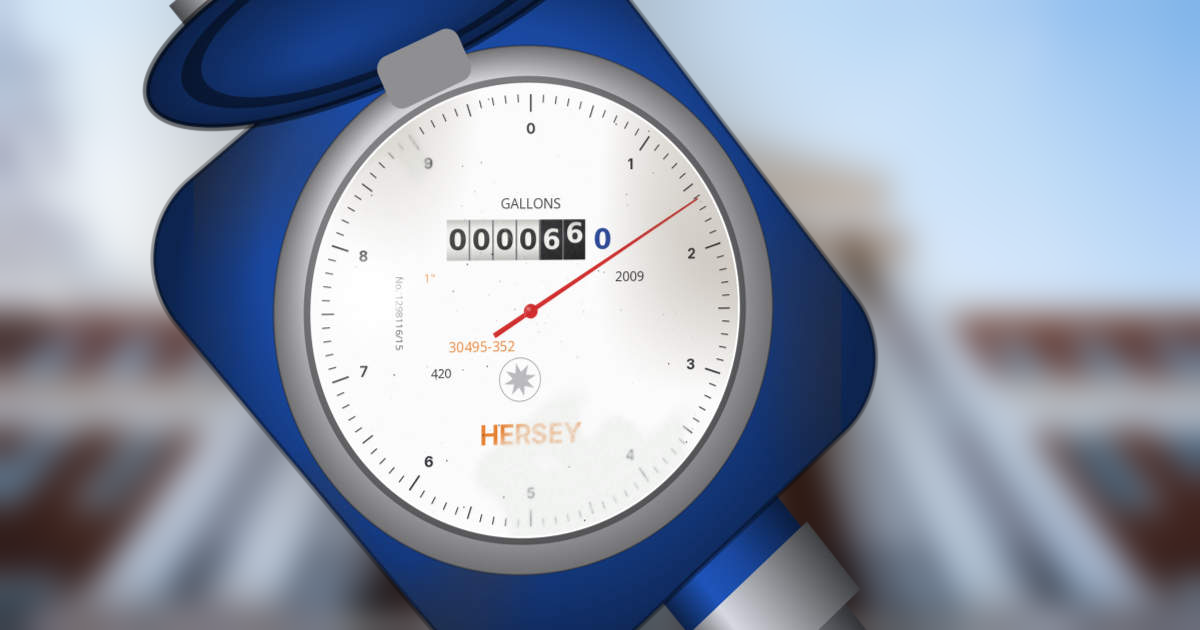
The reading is 661.6 gal
